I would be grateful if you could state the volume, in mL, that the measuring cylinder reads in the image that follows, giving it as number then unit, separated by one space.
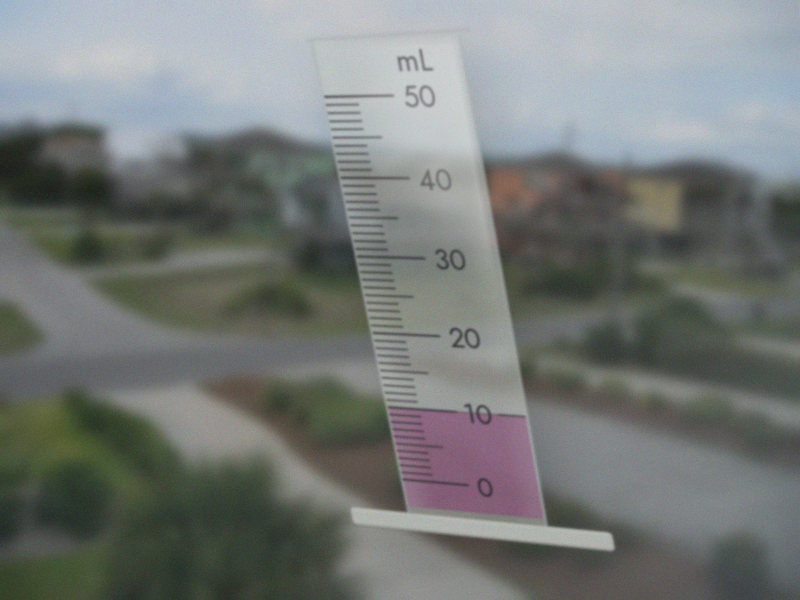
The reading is 10 mL
